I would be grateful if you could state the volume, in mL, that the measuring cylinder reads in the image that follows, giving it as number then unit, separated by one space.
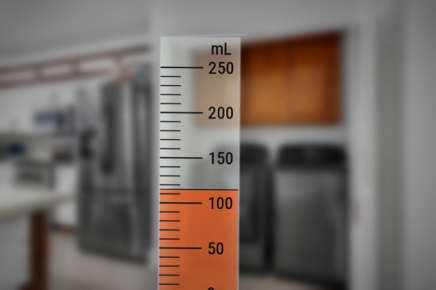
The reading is 115 mL
